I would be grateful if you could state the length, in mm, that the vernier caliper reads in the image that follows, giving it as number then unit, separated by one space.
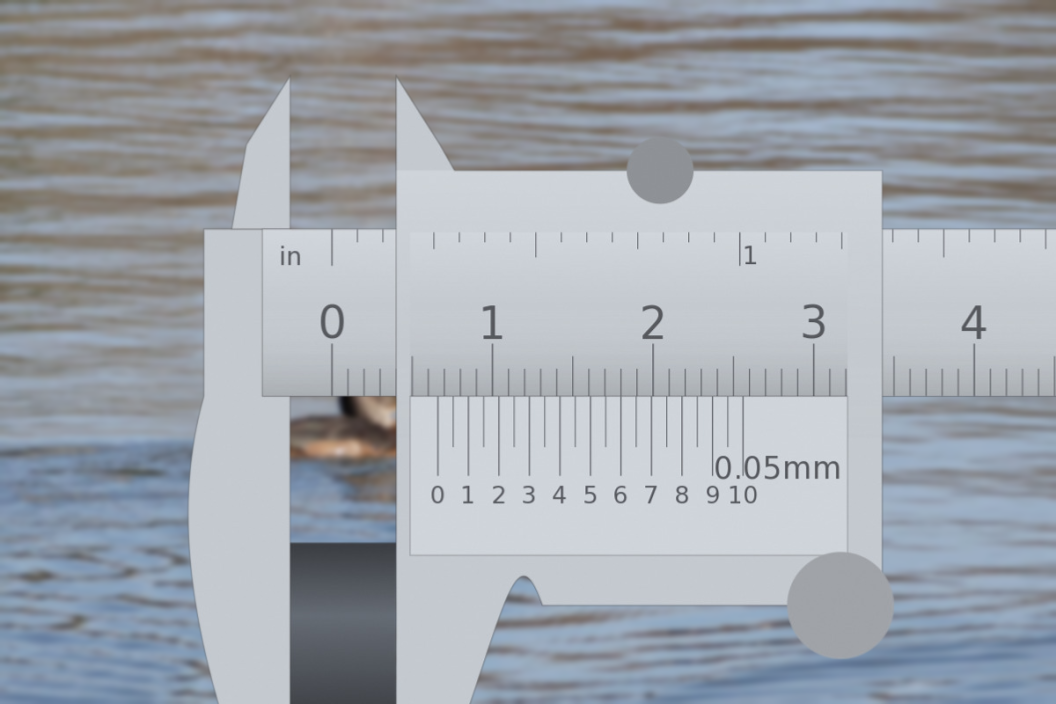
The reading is 6.6 mm
